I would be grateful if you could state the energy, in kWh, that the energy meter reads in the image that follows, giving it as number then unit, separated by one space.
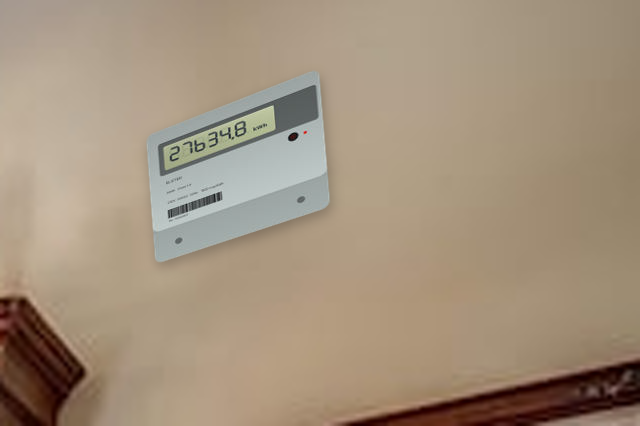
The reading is 27634.8 kWh
